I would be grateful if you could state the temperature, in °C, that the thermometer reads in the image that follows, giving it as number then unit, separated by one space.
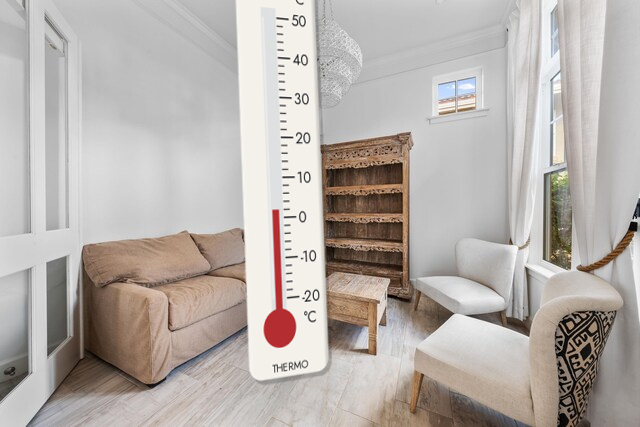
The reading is 2 °C
